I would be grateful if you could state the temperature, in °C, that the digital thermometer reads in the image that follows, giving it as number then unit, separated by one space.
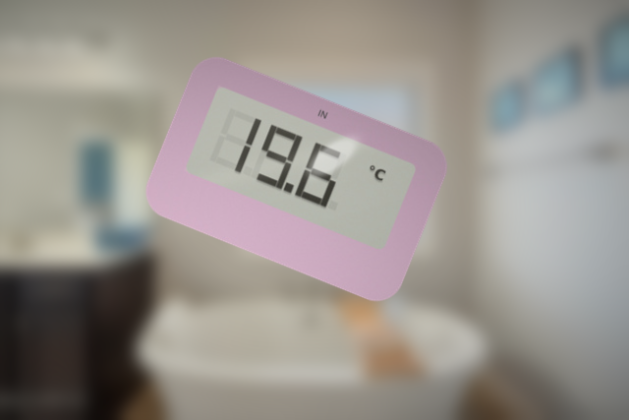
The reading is 19.6 °C
